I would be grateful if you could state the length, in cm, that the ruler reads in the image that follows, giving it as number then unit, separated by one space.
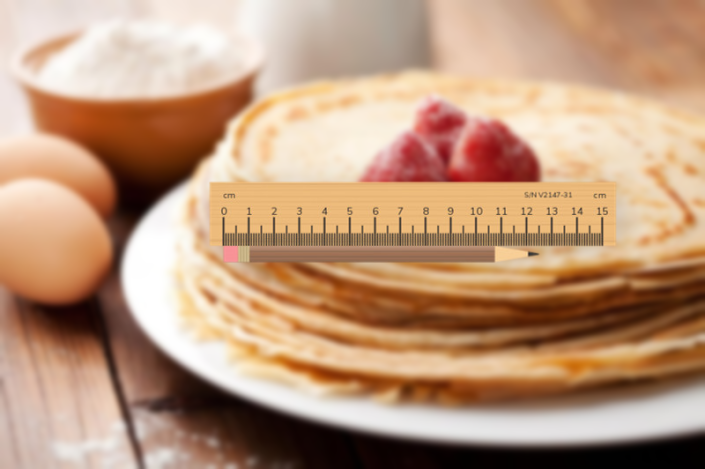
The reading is 12.5 cm
